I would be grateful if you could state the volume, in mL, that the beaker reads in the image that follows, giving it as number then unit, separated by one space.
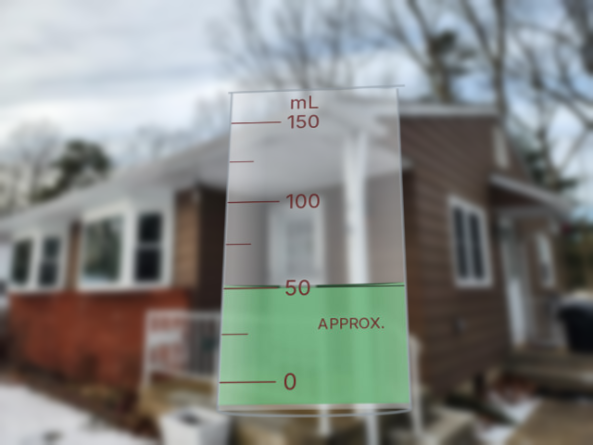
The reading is 50 mL
